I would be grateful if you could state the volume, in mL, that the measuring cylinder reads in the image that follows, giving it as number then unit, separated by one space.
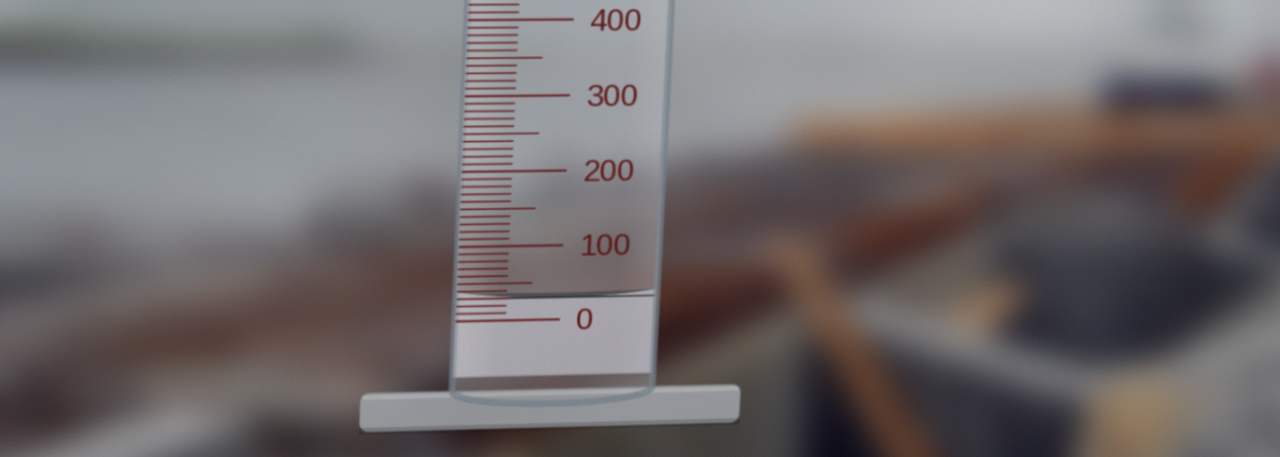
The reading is 30 mL
